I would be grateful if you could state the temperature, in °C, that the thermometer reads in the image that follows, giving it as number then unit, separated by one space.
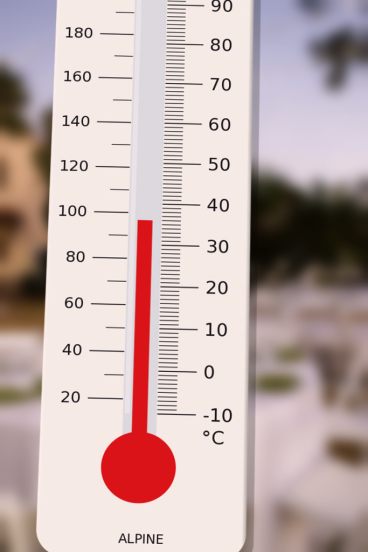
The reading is 36 °C
